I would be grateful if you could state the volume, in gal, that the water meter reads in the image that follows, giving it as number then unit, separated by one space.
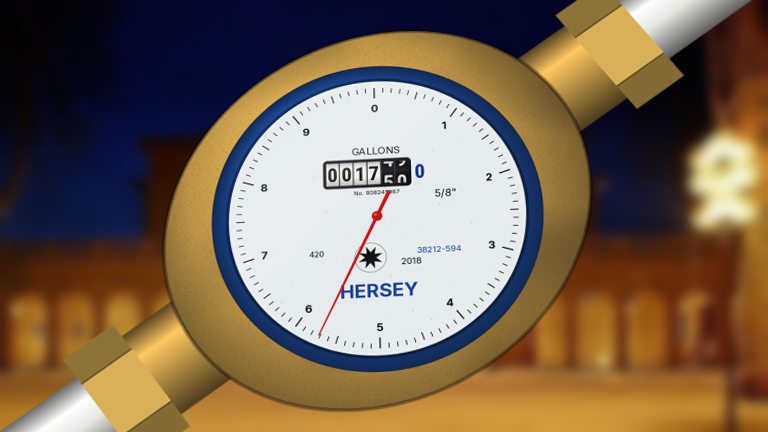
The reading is 17495.7 gal
